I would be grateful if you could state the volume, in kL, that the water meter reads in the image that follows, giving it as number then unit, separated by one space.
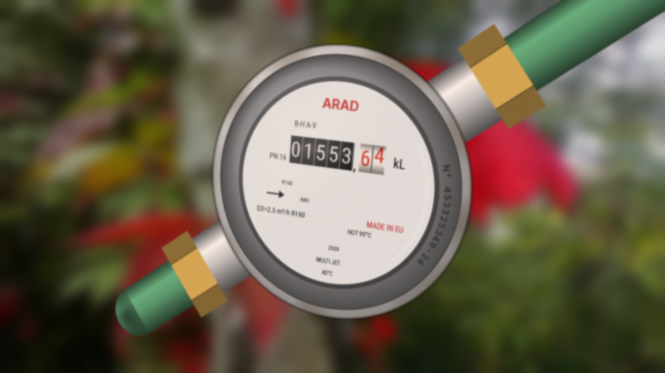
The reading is 1553.64 kL
